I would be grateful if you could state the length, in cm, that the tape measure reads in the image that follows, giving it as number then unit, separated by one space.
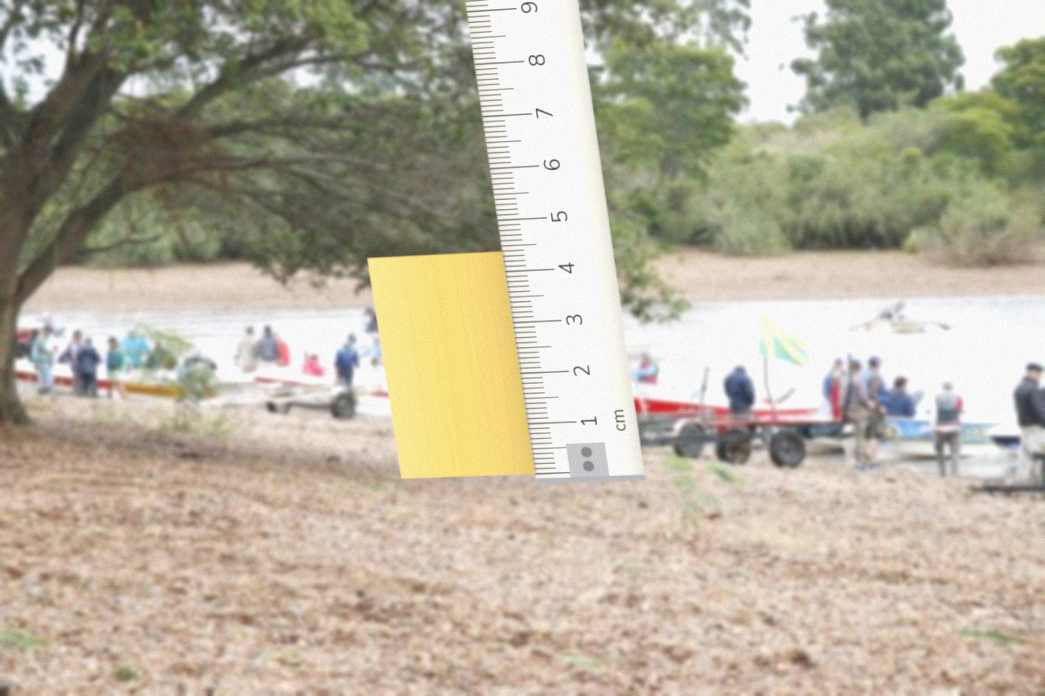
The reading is 4.4 cm
